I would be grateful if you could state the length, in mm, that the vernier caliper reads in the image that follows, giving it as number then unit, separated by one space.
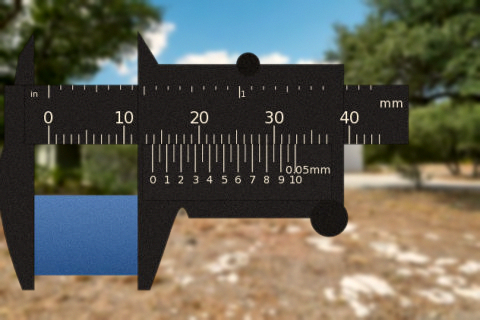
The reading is 13.8 mm
